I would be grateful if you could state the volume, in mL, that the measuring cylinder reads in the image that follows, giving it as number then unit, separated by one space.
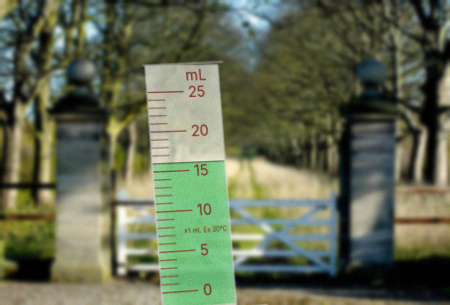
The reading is 16 mL
